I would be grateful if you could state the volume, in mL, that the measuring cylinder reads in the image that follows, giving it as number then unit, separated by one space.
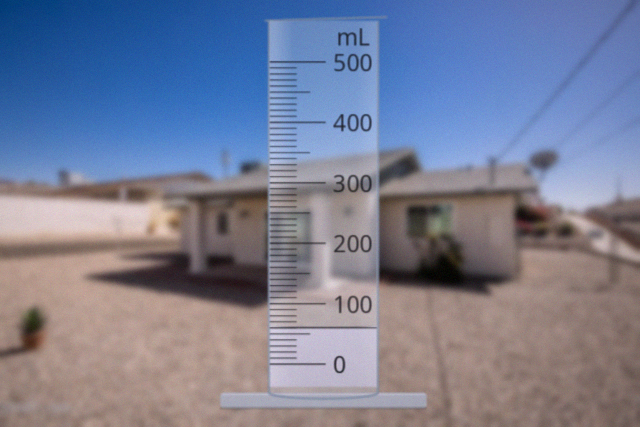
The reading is 60 mL
